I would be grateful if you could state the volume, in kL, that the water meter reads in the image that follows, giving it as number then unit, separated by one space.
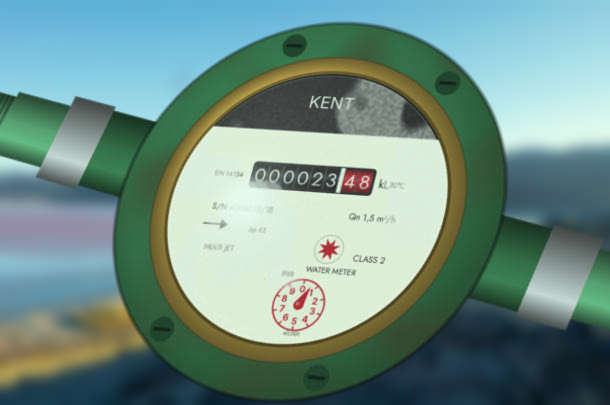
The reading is 23.480 kL
